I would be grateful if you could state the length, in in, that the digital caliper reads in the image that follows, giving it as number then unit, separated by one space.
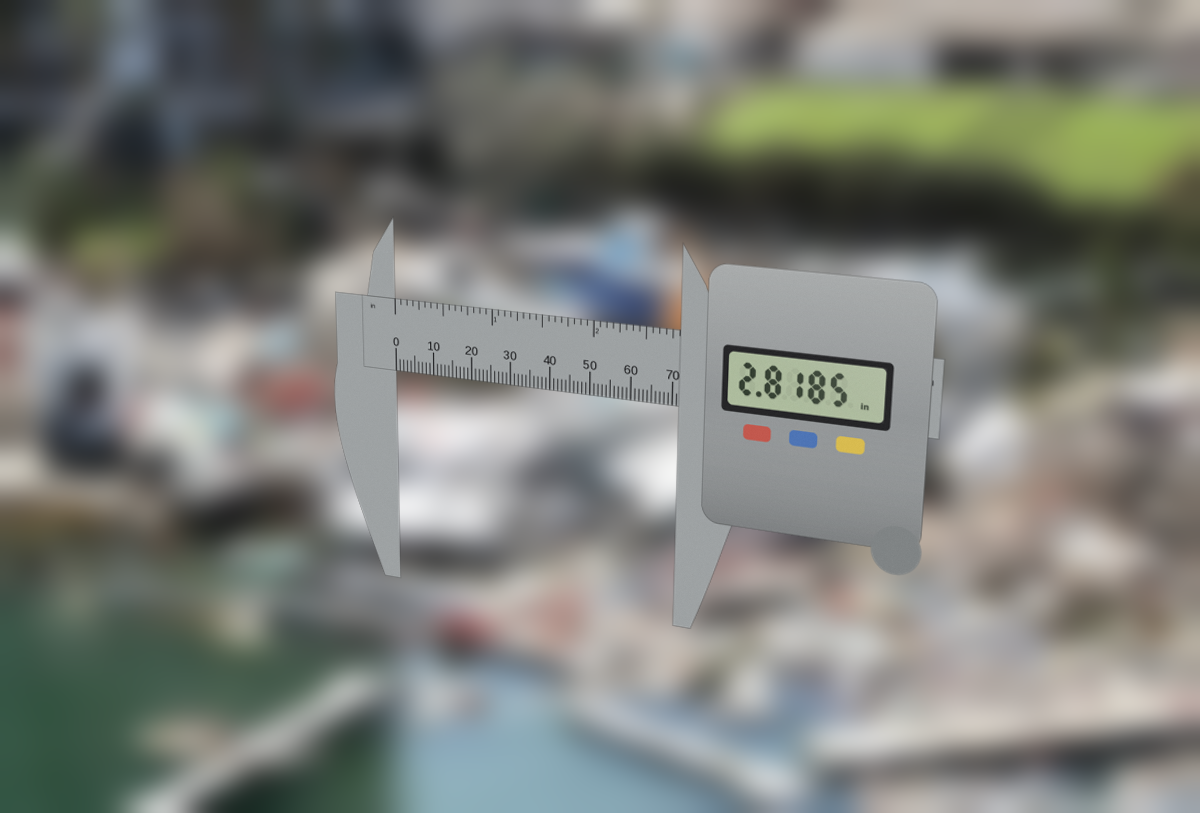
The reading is 2.8185 in
